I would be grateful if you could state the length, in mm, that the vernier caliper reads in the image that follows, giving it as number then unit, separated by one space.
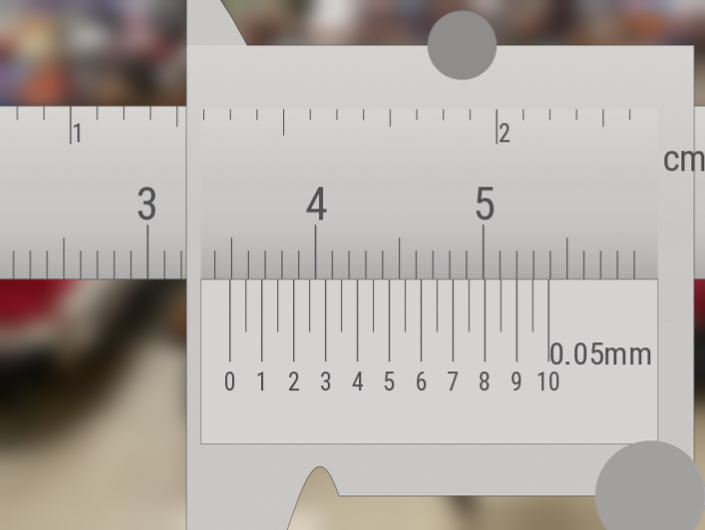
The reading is 34.9 mm
